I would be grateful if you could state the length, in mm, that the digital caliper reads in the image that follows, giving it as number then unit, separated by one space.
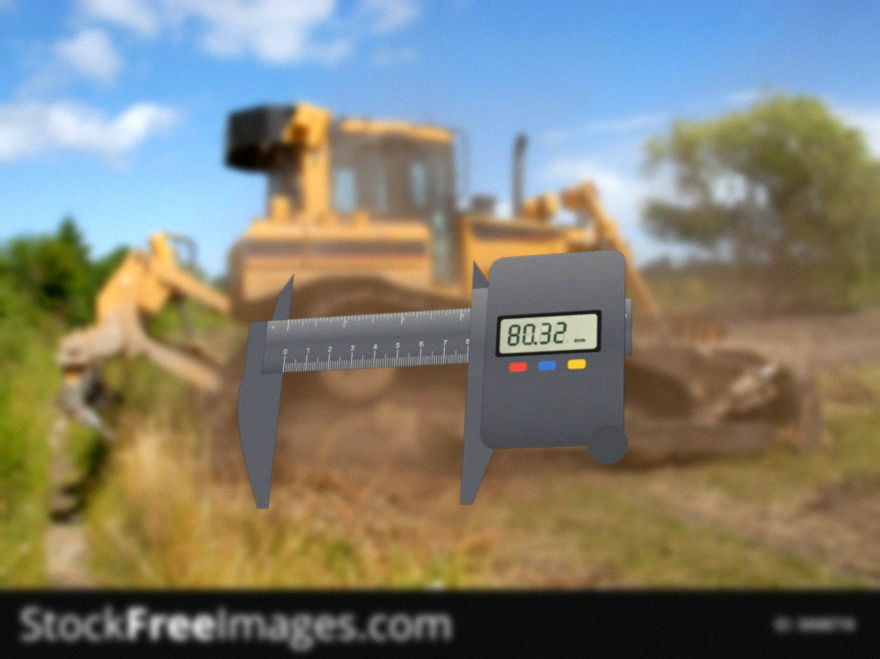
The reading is 80.32 mm
